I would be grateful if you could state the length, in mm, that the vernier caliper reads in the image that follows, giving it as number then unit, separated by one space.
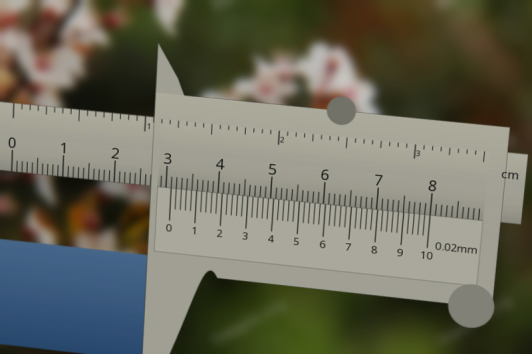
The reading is 31.0 mm
